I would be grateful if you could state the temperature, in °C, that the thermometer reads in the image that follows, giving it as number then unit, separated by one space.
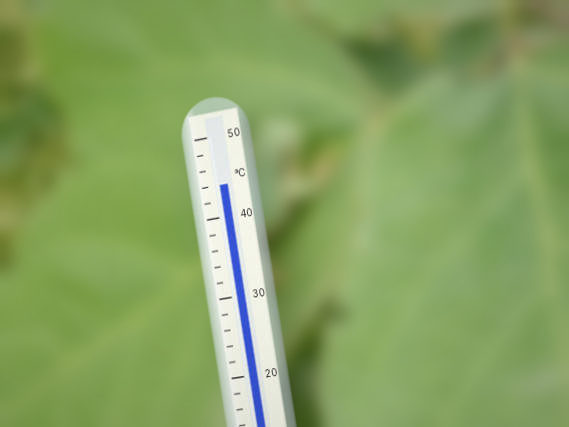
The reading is 44 °C
